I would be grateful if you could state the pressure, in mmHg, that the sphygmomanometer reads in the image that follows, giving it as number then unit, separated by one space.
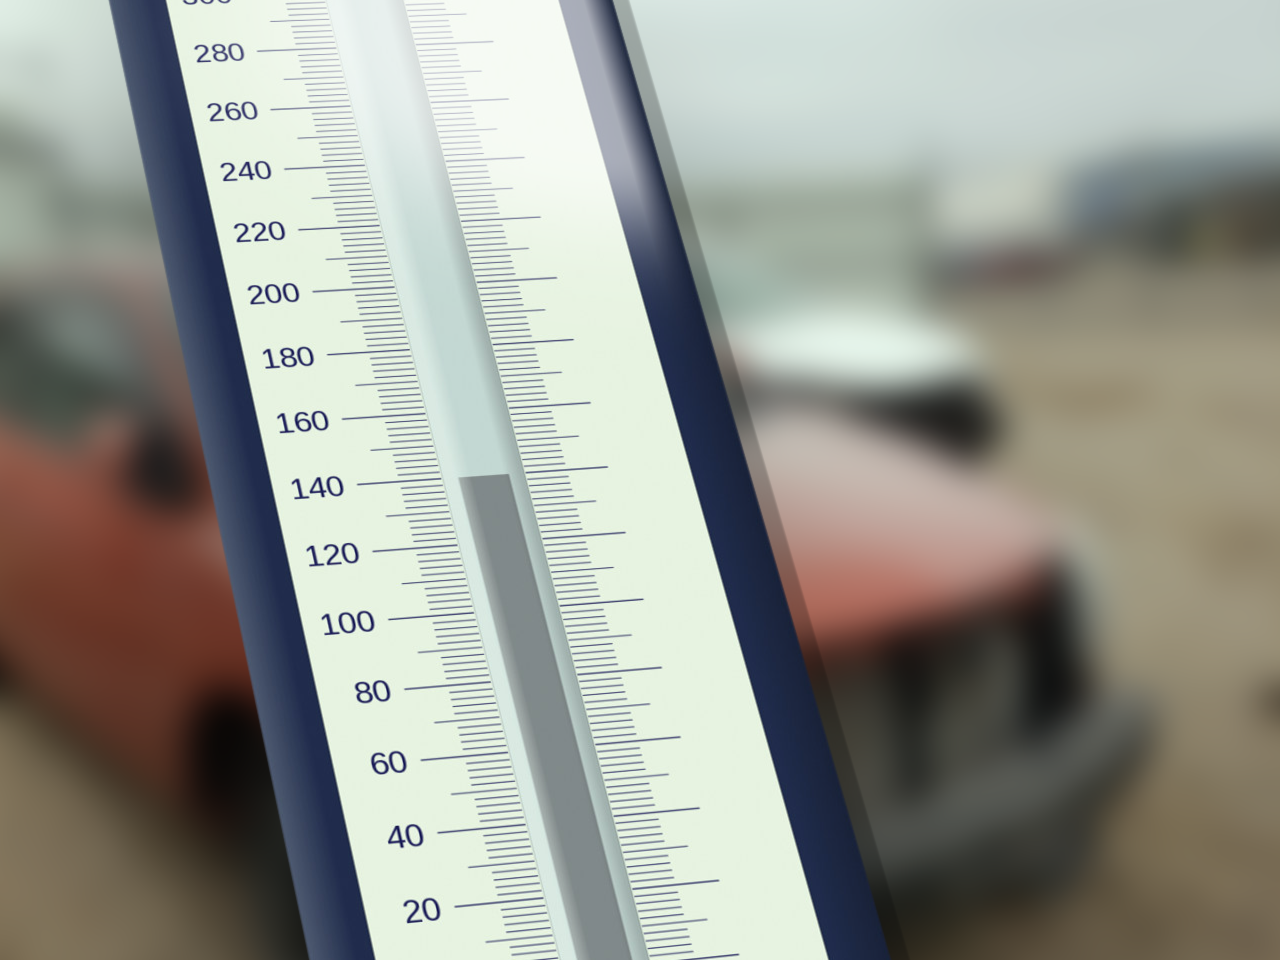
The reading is 140 mmHg
